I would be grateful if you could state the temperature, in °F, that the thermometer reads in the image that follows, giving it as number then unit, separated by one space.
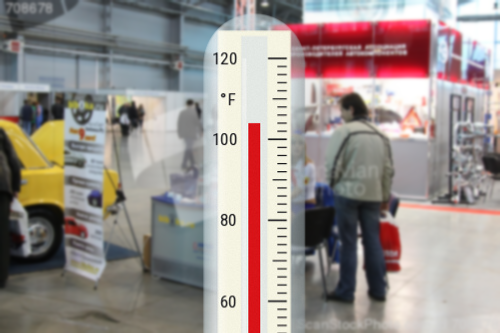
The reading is 104 °F
